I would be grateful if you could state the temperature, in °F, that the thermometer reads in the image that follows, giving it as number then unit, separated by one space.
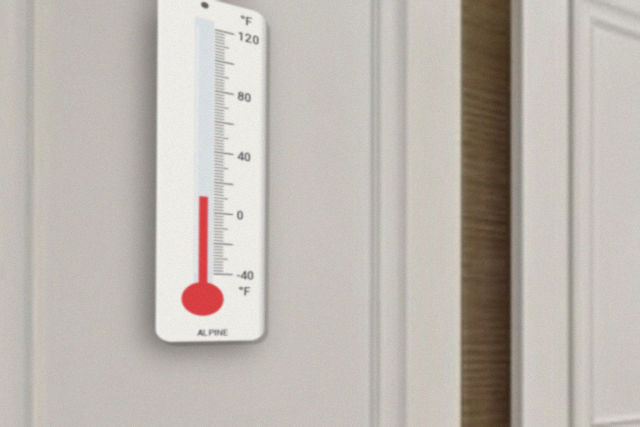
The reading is 10 °F
